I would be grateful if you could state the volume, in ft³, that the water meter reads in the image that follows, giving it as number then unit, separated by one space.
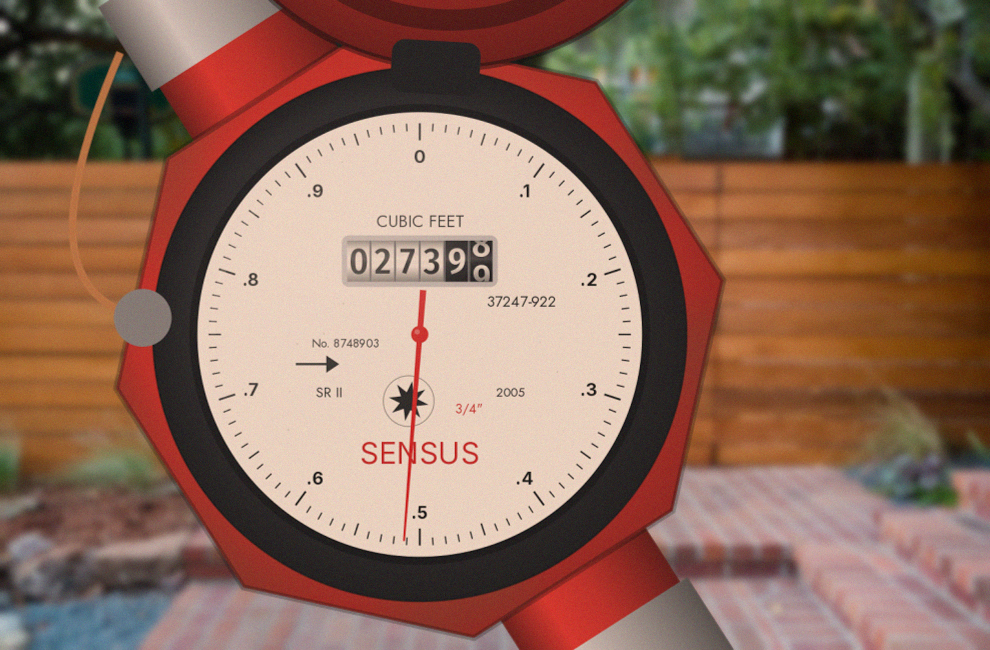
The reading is 27398.51 ft³
